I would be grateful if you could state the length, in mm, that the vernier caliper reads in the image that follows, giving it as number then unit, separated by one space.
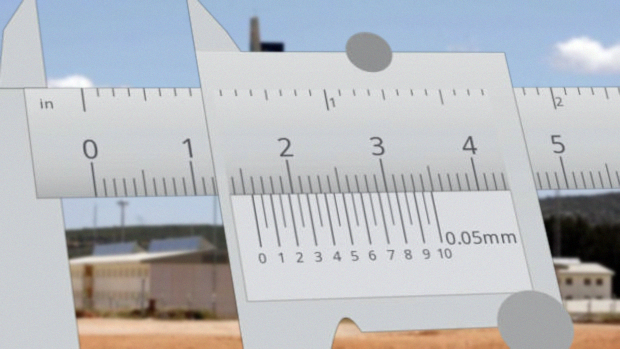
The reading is 15.8 mm
